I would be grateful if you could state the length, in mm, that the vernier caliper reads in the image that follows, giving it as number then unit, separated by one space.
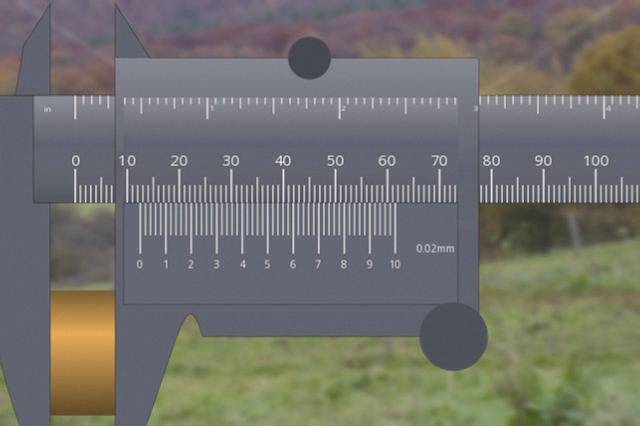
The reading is 12.5 mm
